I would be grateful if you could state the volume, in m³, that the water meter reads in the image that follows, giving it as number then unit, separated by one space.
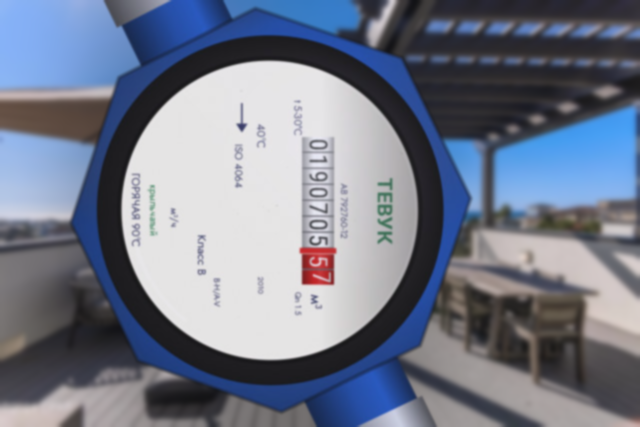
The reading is 190705.57 m³
